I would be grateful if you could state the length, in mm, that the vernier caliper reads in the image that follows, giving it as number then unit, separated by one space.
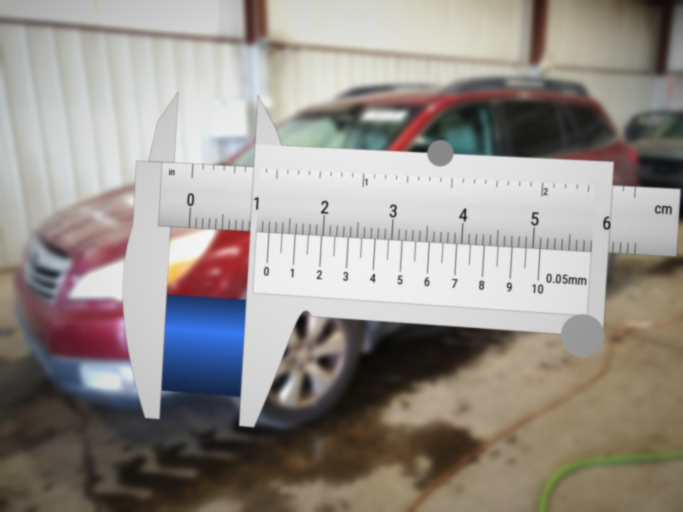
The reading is 12.0 mm
